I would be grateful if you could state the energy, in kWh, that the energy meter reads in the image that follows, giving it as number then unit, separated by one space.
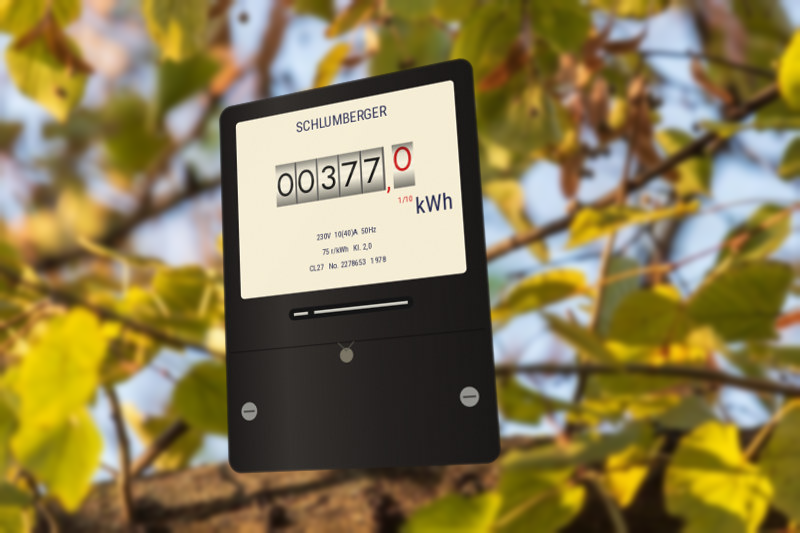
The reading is 377.0 kWh
